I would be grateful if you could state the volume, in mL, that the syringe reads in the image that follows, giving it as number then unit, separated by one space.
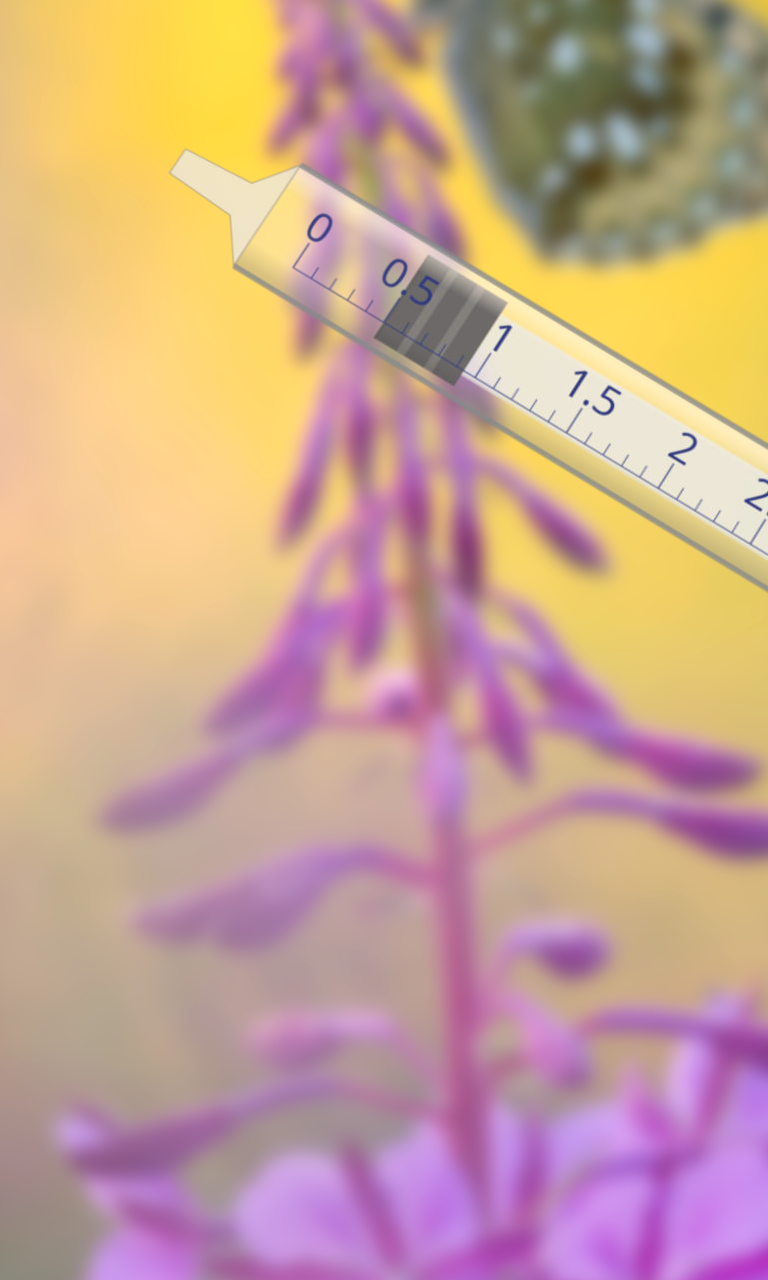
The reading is 0.5 mL
